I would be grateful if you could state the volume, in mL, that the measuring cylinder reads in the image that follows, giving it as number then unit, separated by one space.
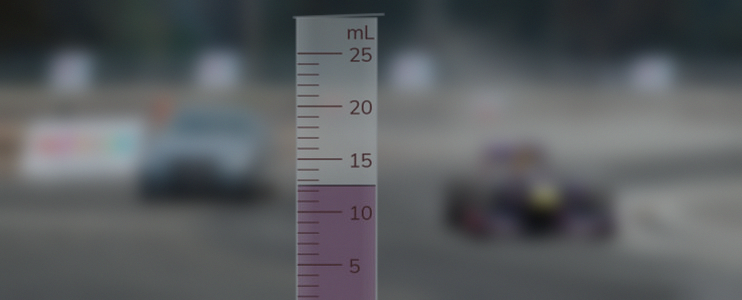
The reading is 12.5 mL
